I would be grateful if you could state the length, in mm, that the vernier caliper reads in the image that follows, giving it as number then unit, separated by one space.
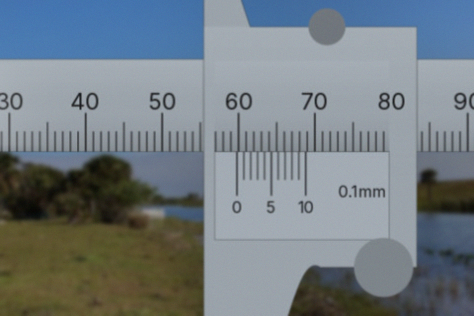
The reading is 59.8 mm
